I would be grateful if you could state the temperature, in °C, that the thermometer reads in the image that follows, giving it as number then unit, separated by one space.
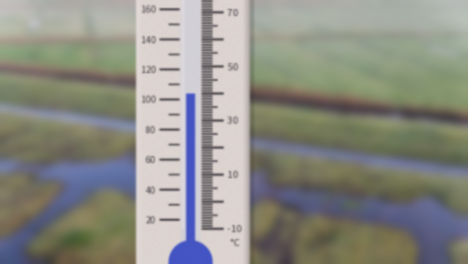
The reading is 40 °C
